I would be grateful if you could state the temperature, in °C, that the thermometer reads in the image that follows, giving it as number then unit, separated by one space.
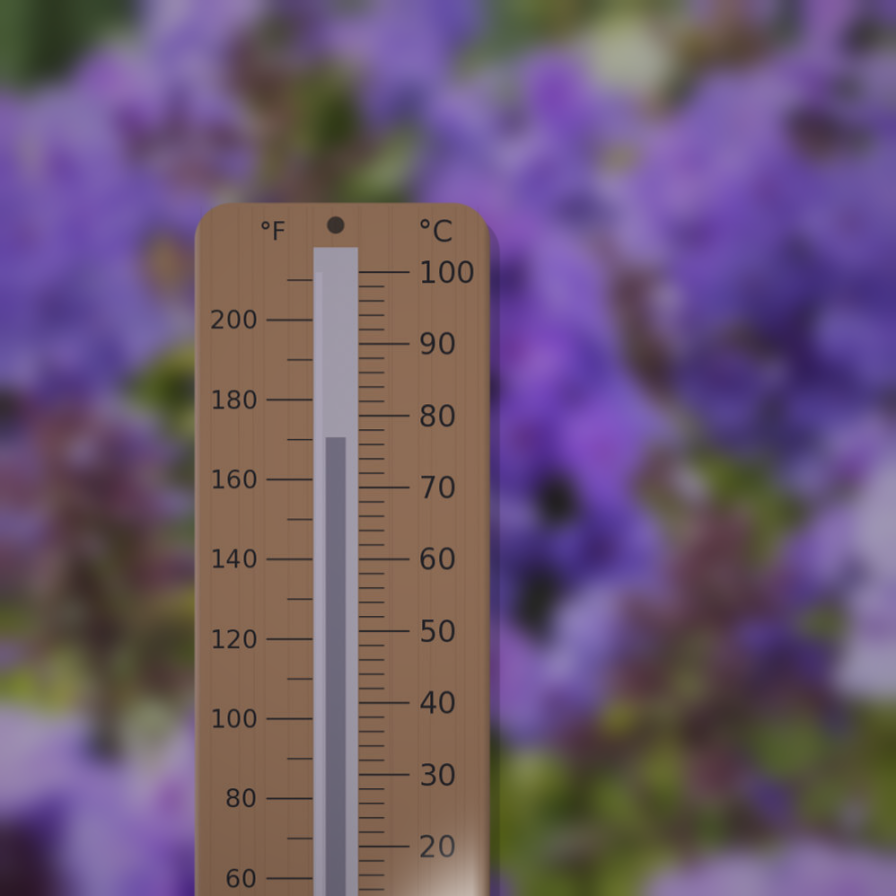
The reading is 77 °C
